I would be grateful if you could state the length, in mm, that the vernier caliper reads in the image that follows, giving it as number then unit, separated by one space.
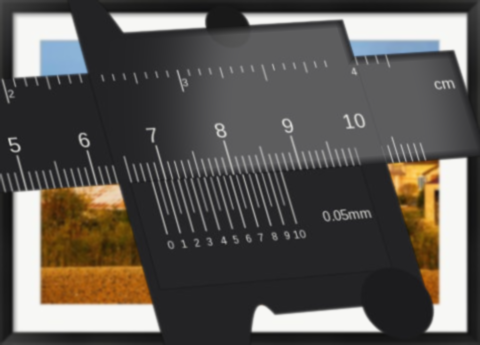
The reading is 68.0 mm
